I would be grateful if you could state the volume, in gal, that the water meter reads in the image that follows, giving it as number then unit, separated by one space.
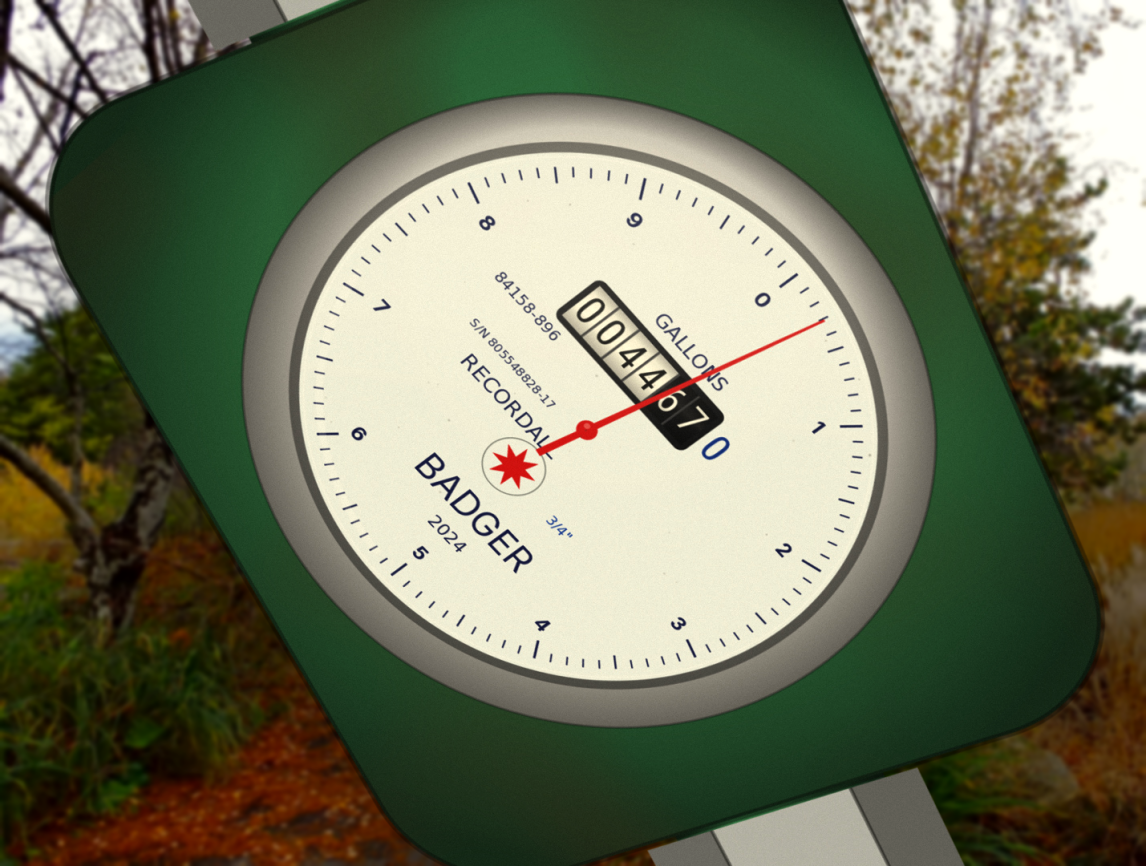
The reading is 44670.3 gal
